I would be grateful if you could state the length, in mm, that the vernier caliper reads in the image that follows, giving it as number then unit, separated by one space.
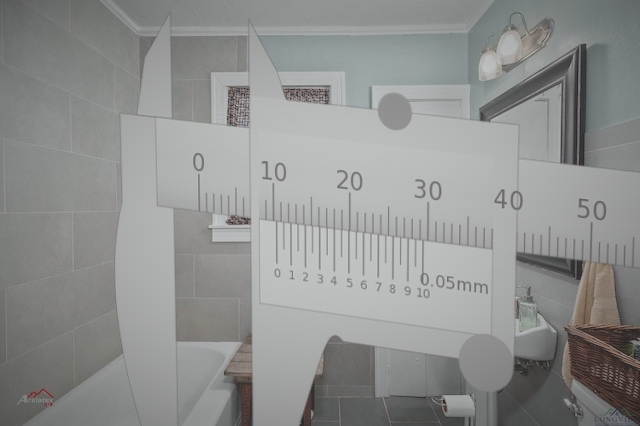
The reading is 10.4 mm
